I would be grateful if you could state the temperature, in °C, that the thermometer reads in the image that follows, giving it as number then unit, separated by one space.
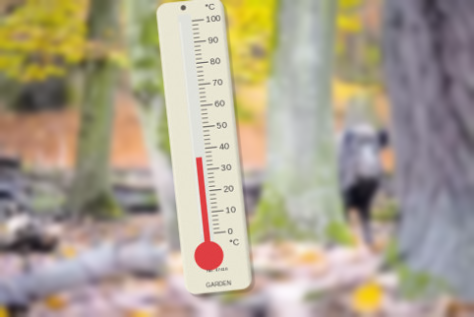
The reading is 36 °C
